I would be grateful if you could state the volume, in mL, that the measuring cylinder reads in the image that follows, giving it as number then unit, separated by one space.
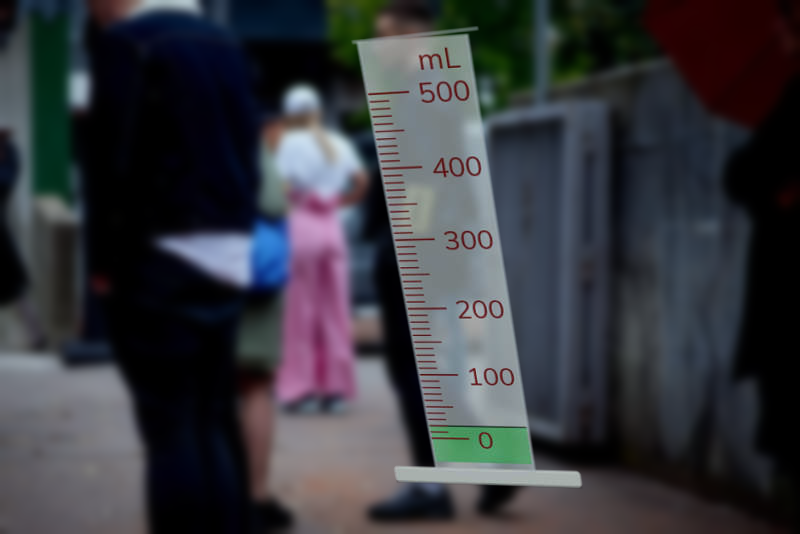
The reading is 20 mL
